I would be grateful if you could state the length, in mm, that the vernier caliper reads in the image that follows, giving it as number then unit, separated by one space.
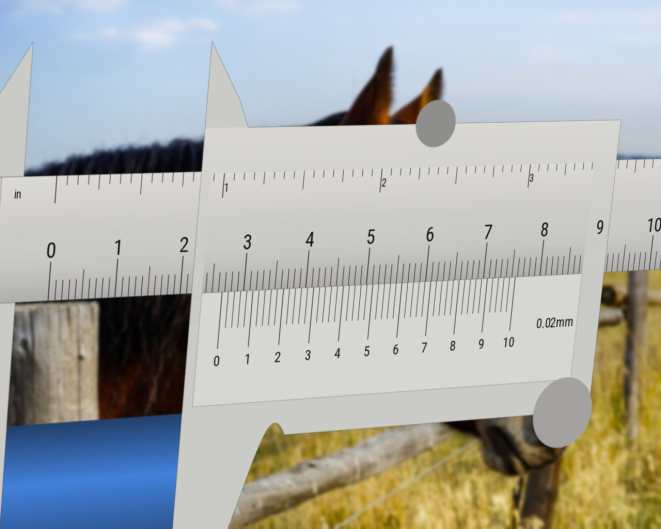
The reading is 26.6 mm
